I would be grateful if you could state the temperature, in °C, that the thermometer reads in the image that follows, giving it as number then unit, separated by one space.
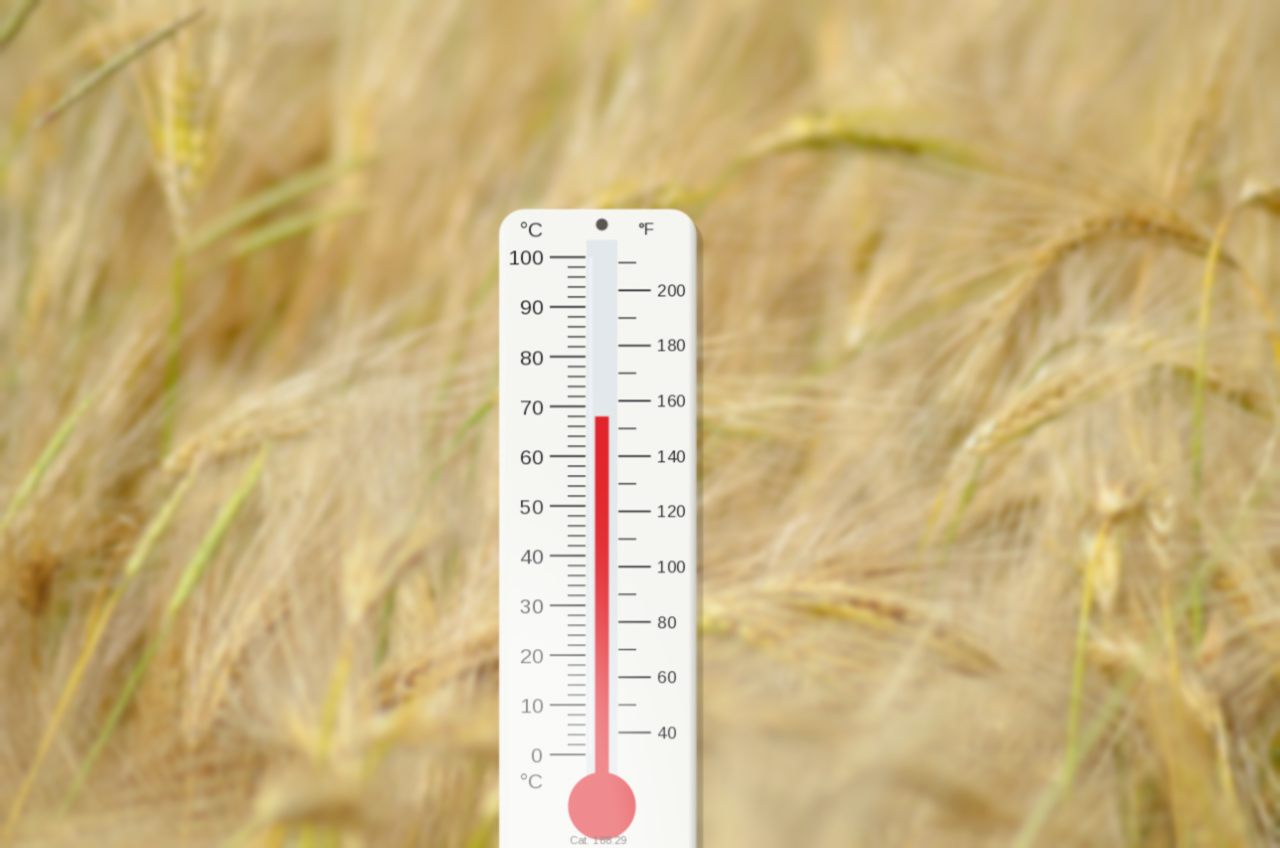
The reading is 68 °C
